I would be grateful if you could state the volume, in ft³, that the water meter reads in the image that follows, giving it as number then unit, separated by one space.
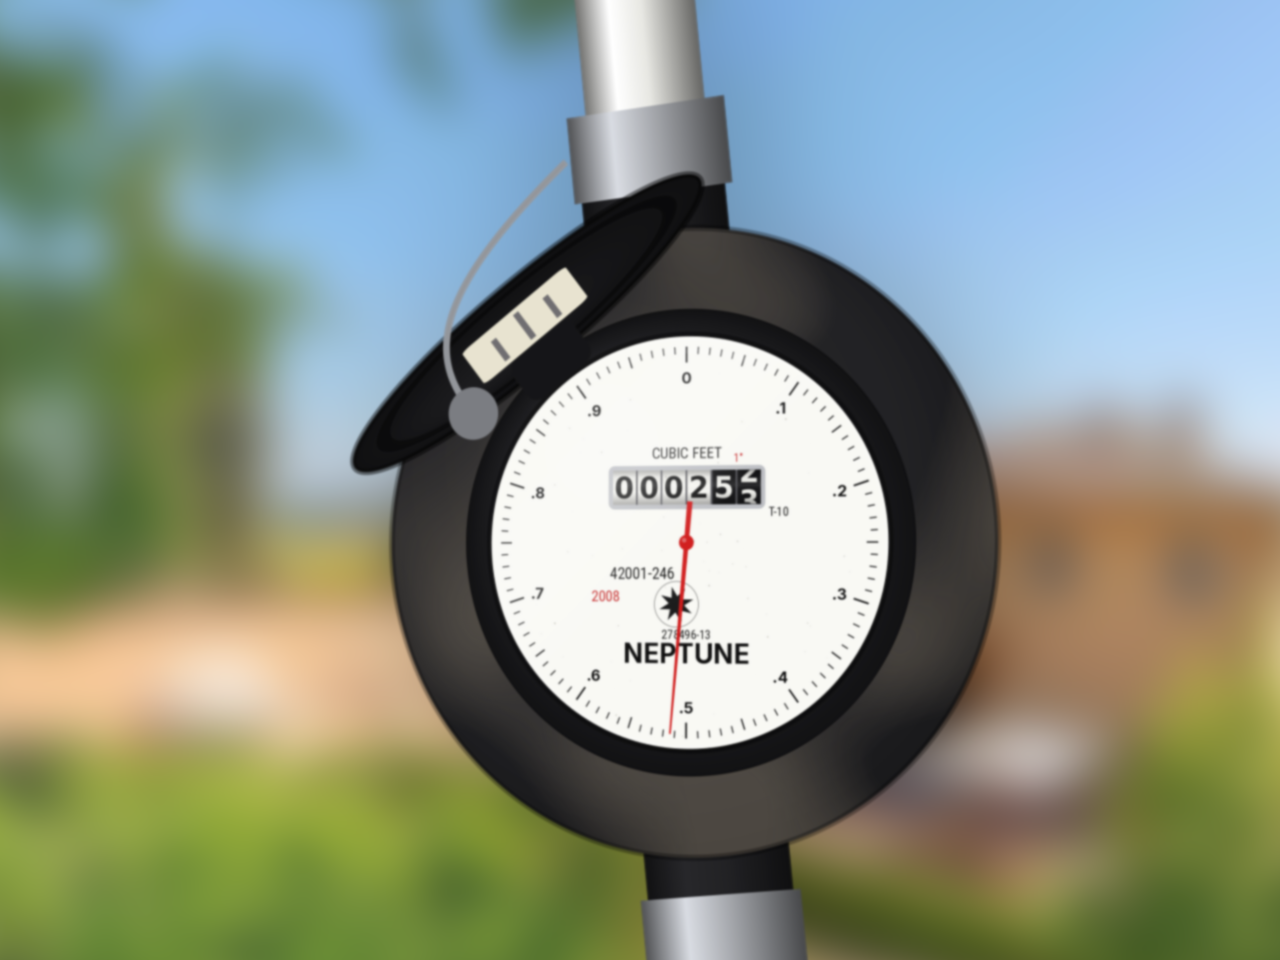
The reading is 252.51 ft³
